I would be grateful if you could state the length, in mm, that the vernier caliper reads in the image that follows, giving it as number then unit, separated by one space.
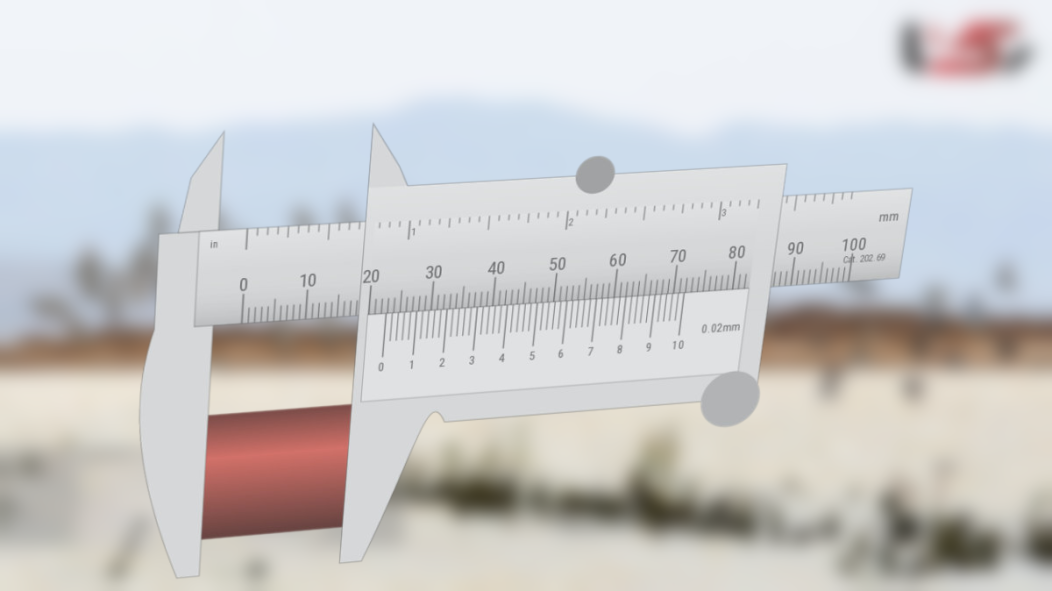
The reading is 22.8 mm
